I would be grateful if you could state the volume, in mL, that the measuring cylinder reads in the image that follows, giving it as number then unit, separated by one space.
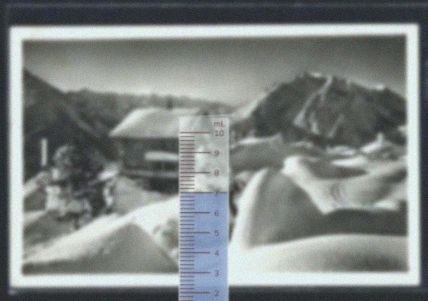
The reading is 7 mL
